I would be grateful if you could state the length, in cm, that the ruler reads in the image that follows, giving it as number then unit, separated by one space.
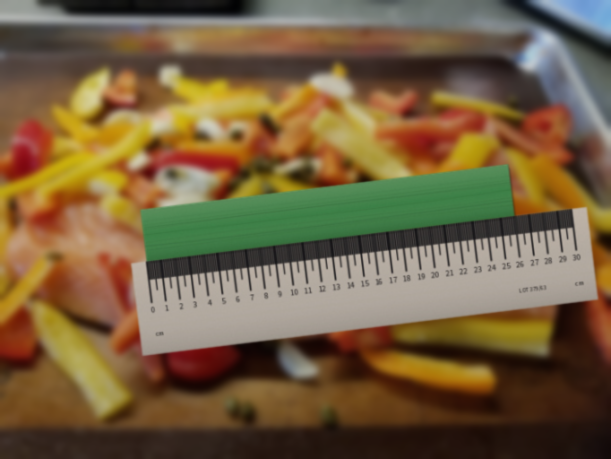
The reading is 26 cm
